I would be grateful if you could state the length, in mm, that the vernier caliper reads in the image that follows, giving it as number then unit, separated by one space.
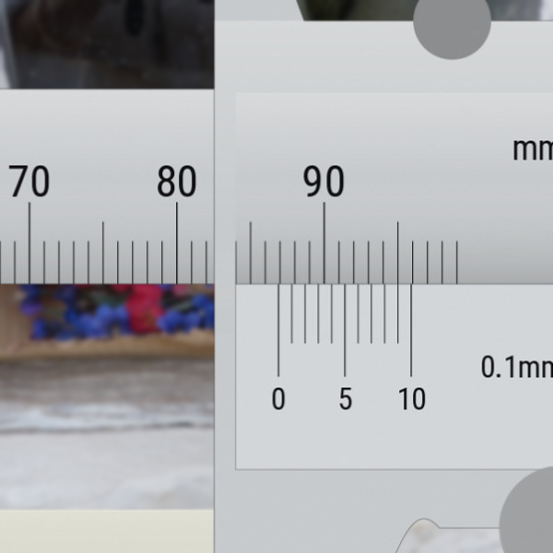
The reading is 86.9 mm
